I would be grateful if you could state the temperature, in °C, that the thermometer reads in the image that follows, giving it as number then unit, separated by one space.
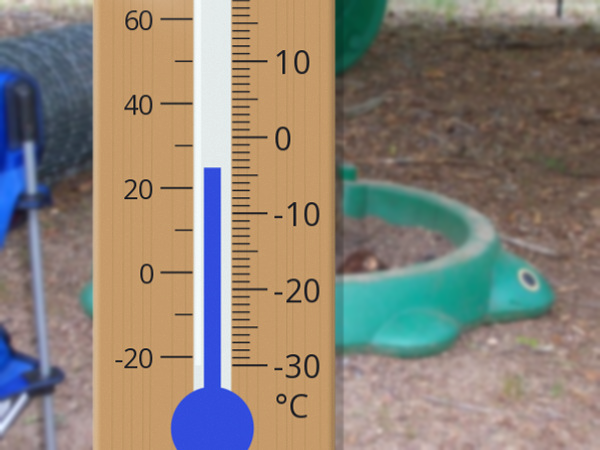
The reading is -4 °C
